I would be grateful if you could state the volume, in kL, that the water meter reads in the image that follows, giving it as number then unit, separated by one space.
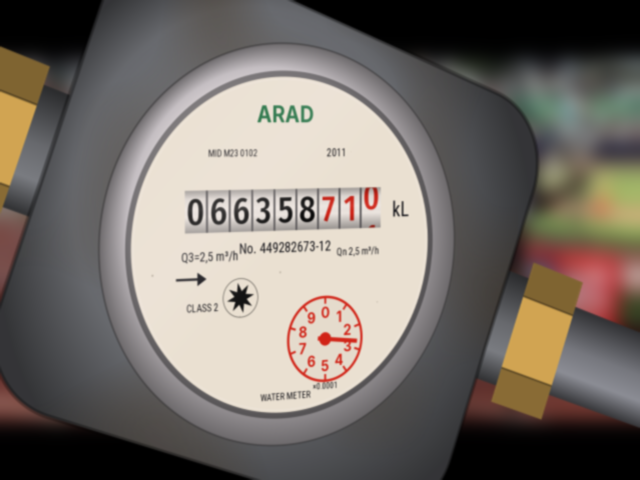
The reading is 66358.7102 kL
